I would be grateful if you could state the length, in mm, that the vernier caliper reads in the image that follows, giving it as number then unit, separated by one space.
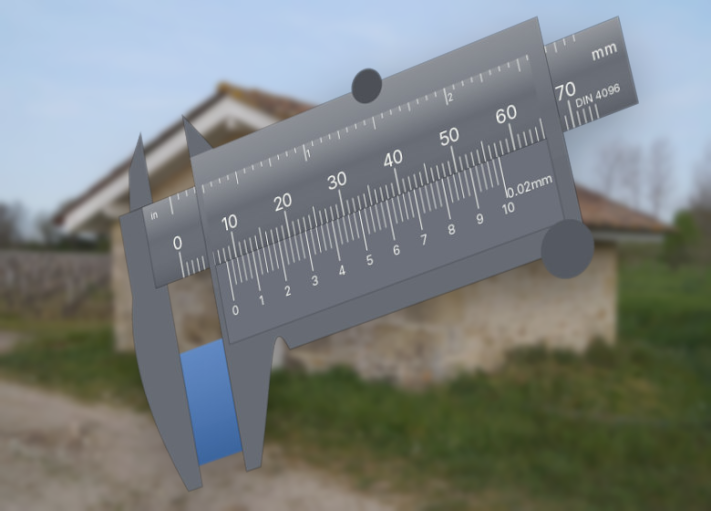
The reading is 8.2 mm
